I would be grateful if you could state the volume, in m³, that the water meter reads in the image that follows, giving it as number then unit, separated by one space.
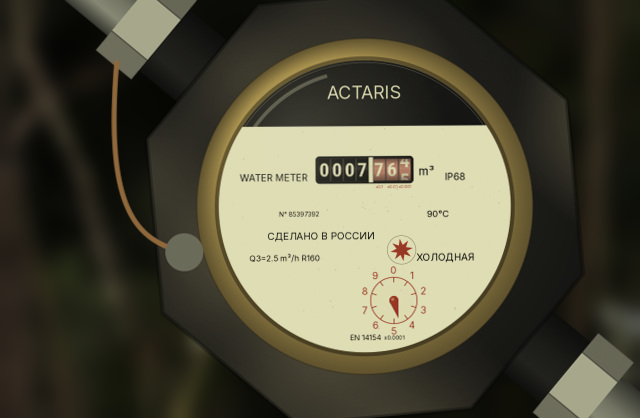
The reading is 7.7644 m³
